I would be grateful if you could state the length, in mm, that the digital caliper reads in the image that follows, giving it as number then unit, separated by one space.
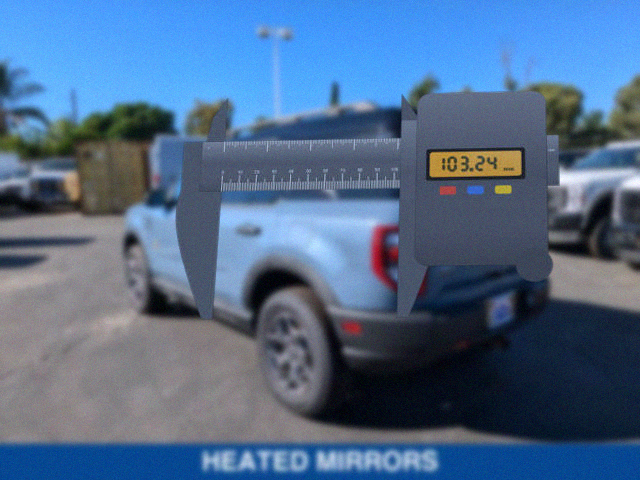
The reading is 103.24 mm
